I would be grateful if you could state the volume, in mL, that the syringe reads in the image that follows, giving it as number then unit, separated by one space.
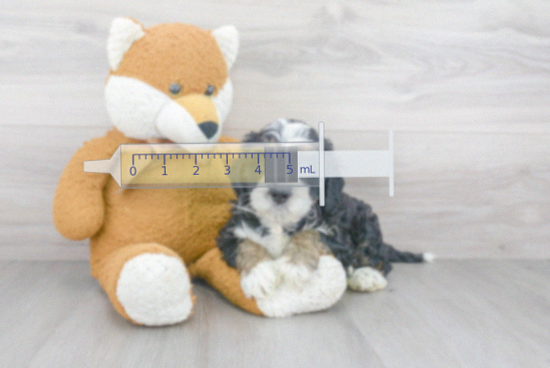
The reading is 4.2 mL
